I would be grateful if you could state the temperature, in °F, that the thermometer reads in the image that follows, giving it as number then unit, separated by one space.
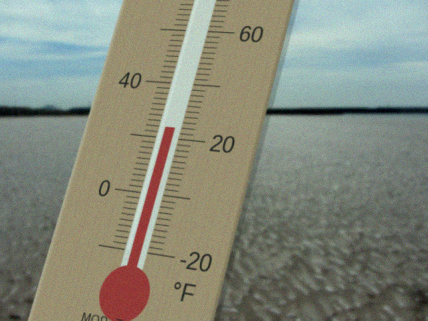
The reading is 24 °F
